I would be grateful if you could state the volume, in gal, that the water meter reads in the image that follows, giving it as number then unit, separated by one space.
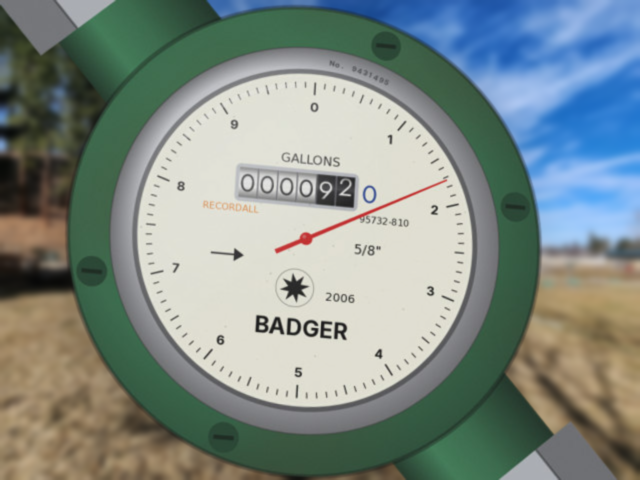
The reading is 921.7 gal
